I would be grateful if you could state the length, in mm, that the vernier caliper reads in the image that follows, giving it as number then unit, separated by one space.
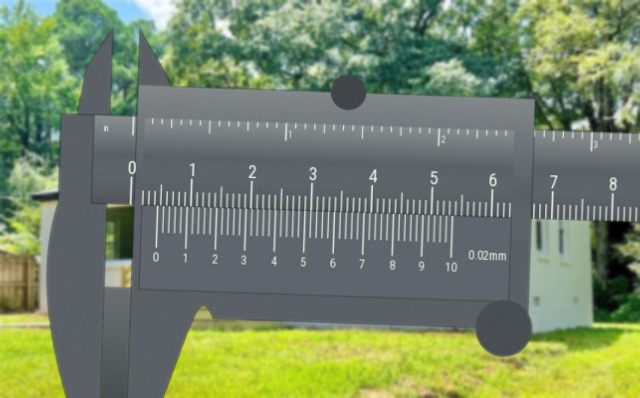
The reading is 4.5 mm
